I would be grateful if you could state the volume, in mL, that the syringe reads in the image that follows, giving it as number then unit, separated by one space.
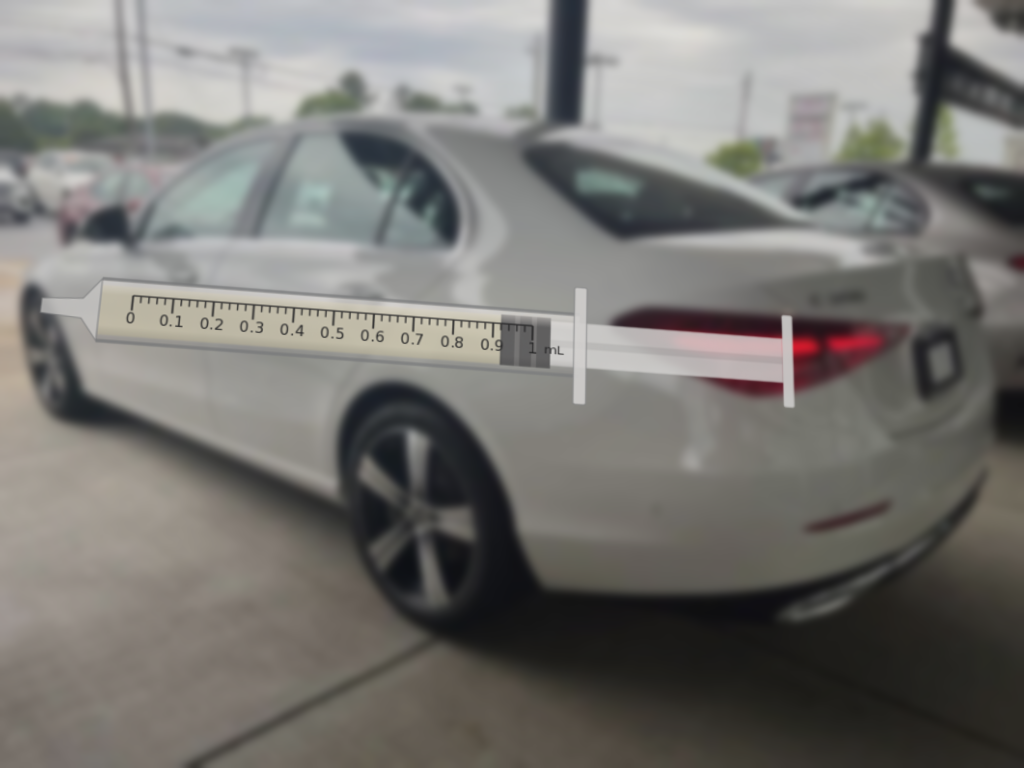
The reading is 0.92 mL
